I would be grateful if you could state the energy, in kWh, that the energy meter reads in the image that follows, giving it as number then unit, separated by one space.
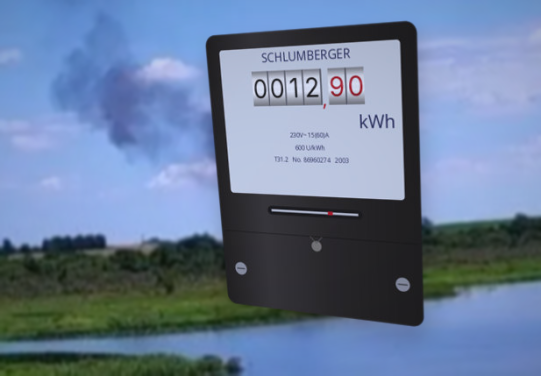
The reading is 12.90 kWh
